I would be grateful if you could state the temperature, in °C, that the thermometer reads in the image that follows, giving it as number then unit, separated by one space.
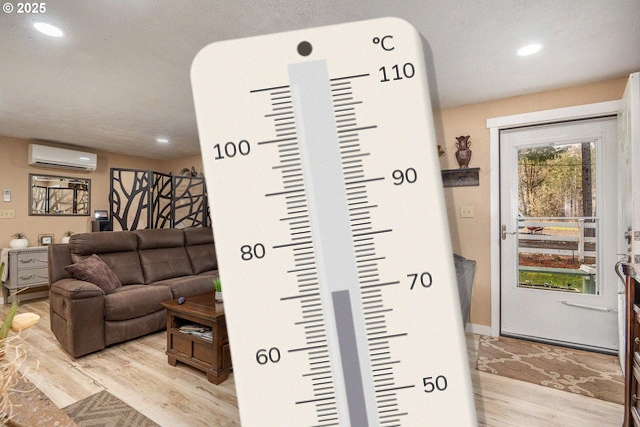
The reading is 70 °C
